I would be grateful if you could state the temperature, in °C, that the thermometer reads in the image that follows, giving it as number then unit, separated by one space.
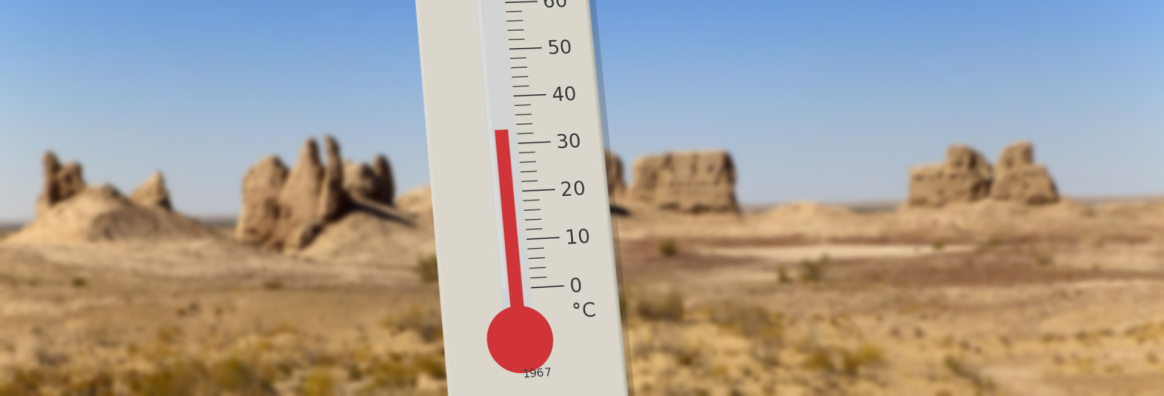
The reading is 33 °C
